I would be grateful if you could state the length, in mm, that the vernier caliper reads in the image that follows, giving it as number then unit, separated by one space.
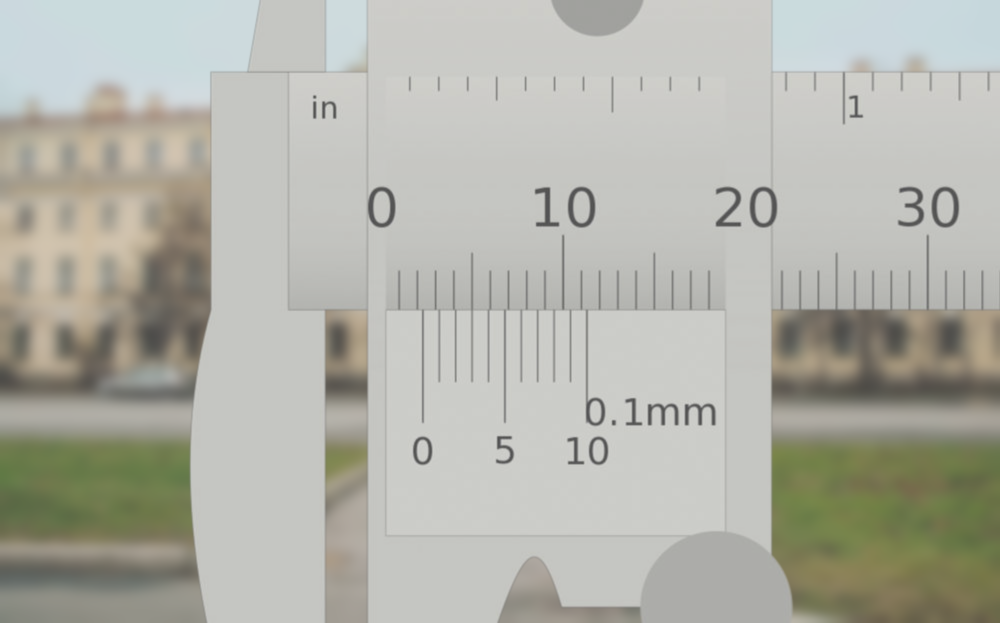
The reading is 2.3 mm
